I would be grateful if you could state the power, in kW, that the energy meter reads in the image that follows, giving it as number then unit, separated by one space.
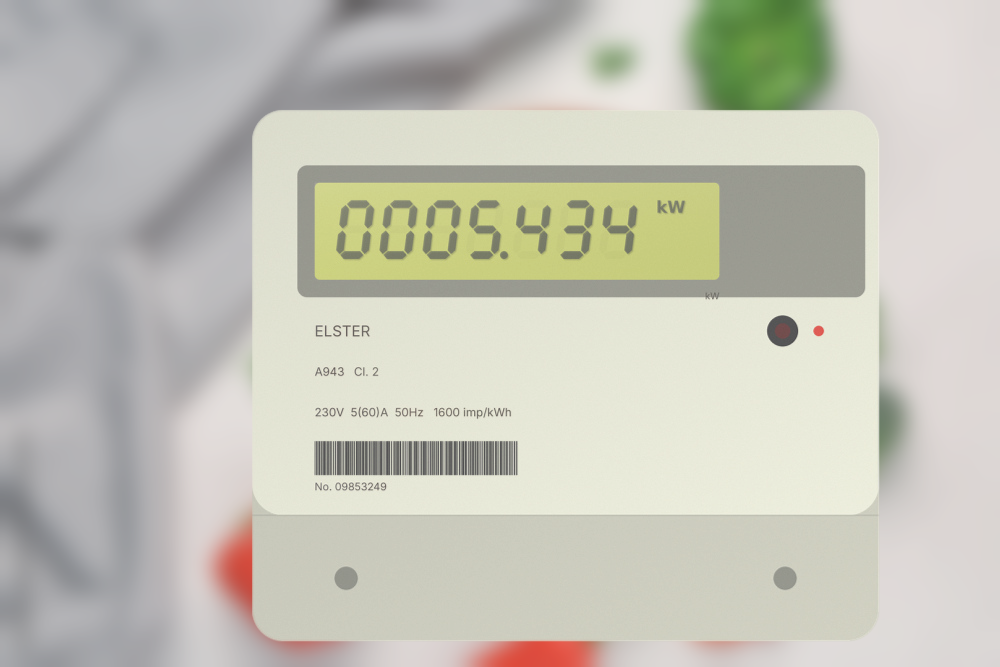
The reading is 5.434 kW
